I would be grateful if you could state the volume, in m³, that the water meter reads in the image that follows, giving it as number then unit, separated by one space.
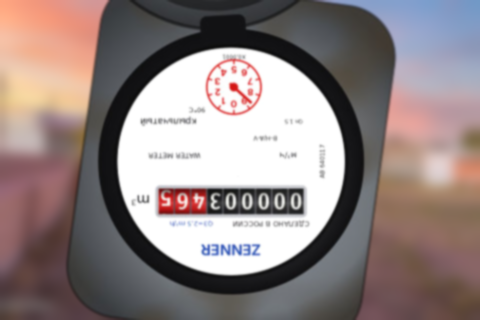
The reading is 3.4648 m³
